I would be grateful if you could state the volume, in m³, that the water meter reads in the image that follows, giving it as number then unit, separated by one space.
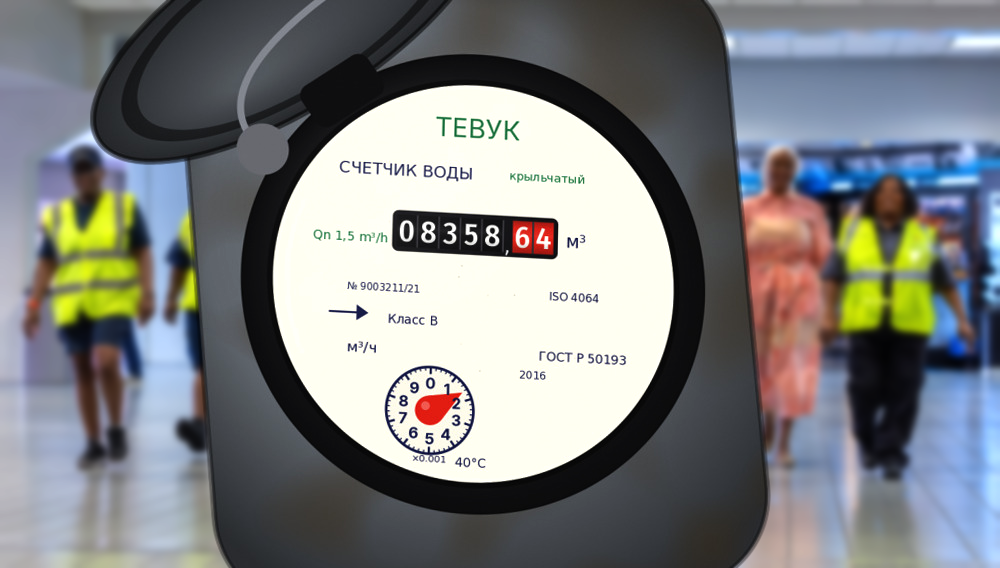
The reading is 8358.641 m³
